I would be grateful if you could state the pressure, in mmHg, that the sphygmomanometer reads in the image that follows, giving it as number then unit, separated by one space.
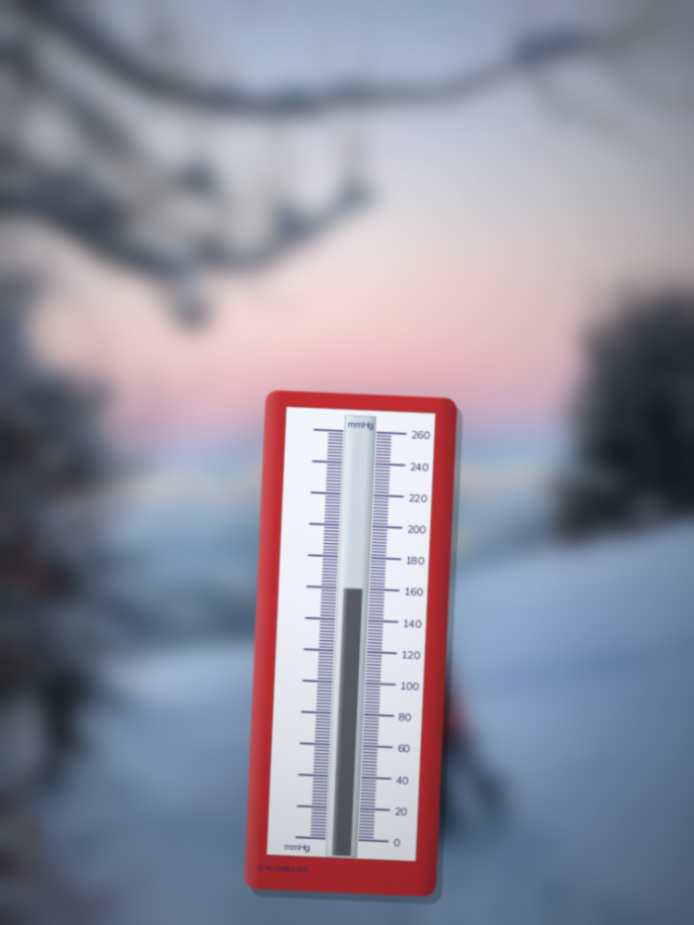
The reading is 160 mmHg
